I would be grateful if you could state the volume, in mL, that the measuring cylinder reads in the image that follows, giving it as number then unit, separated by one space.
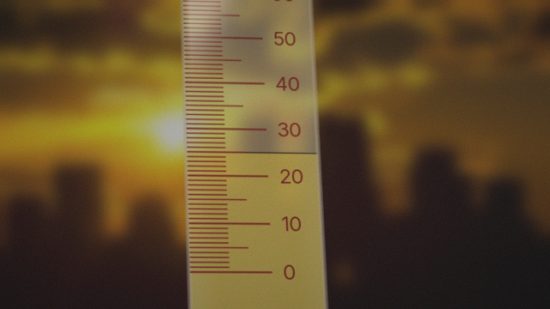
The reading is 25 mL
